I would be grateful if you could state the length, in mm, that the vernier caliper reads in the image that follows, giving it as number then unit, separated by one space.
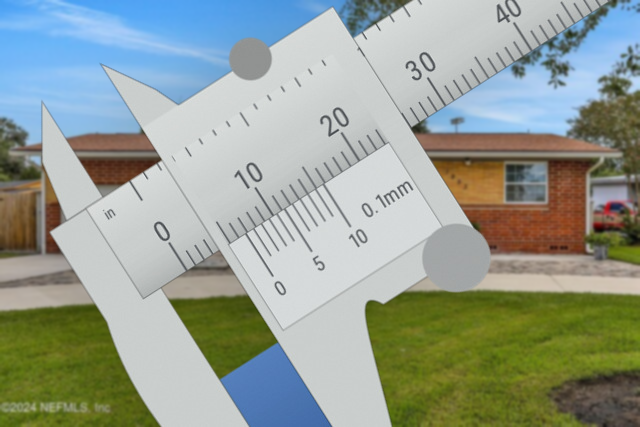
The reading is 6.8 mm
